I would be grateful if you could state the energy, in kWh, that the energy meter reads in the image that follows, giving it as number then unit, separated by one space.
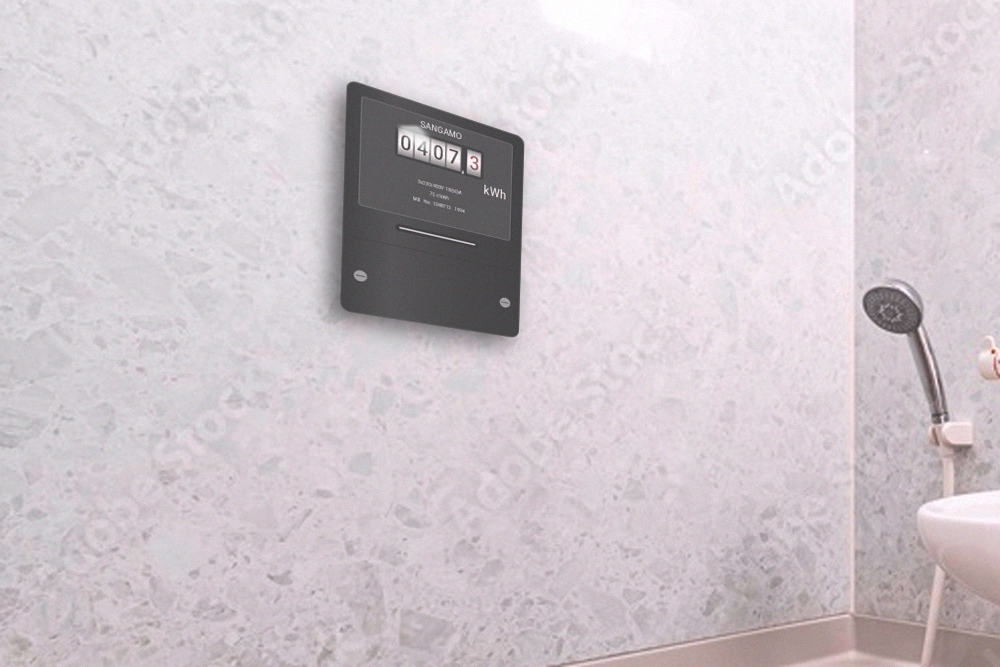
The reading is 407.3 kWh
